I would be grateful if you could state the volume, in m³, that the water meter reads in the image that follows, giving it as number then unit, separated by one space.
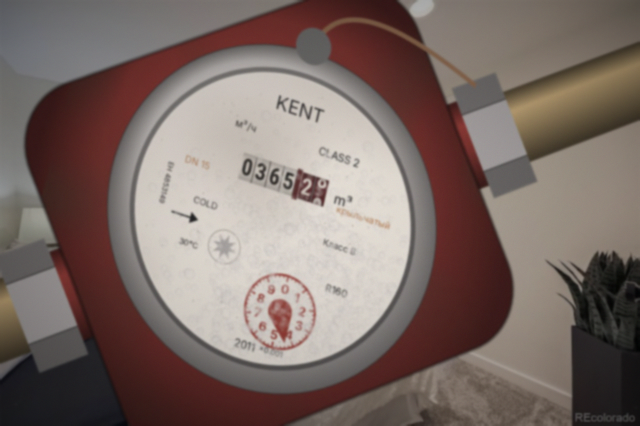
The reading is 365.284 m³
